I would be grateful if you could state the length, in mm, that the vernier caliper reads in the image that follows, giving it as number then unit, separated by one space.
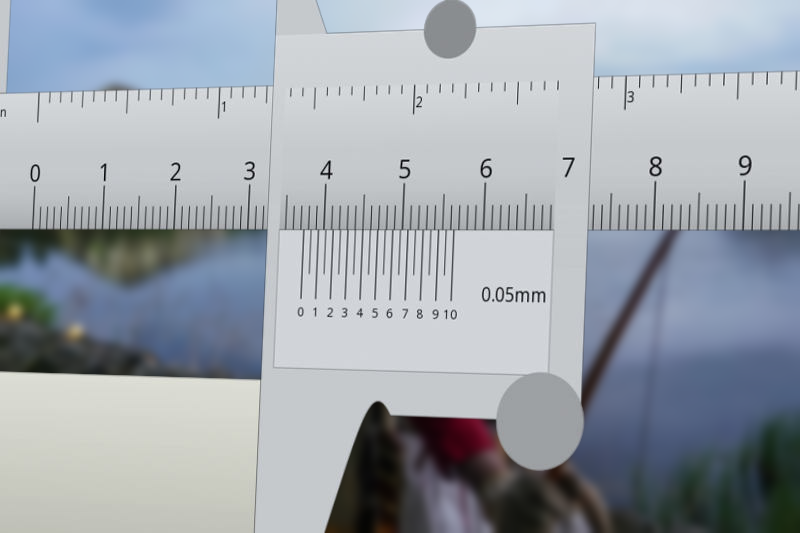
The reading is 37.4 mm
